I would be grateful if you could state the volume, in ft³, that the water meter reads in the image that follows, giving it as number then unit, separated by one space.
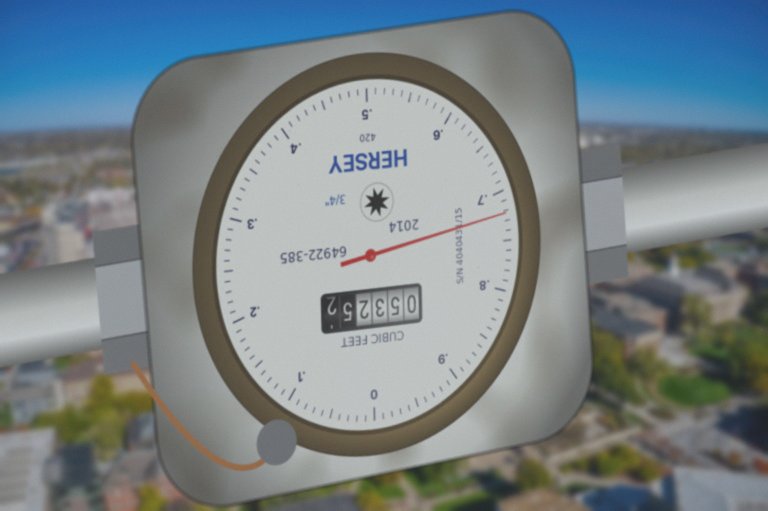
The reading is 53251.72 ft³
